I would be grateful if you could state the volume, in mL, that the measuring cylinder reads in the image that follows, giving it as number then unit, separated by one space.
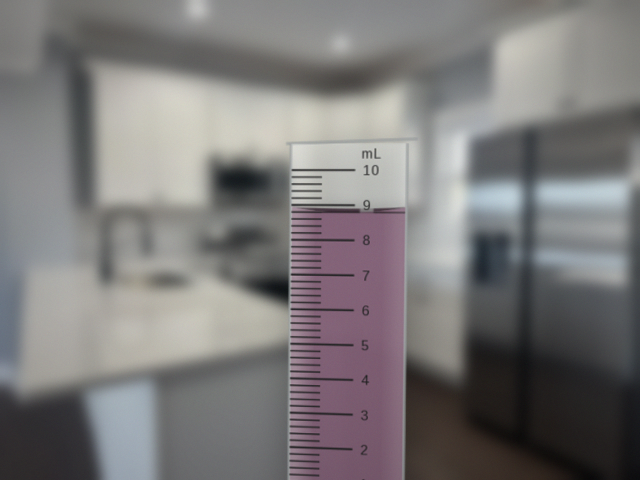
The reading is 8.8 mL
